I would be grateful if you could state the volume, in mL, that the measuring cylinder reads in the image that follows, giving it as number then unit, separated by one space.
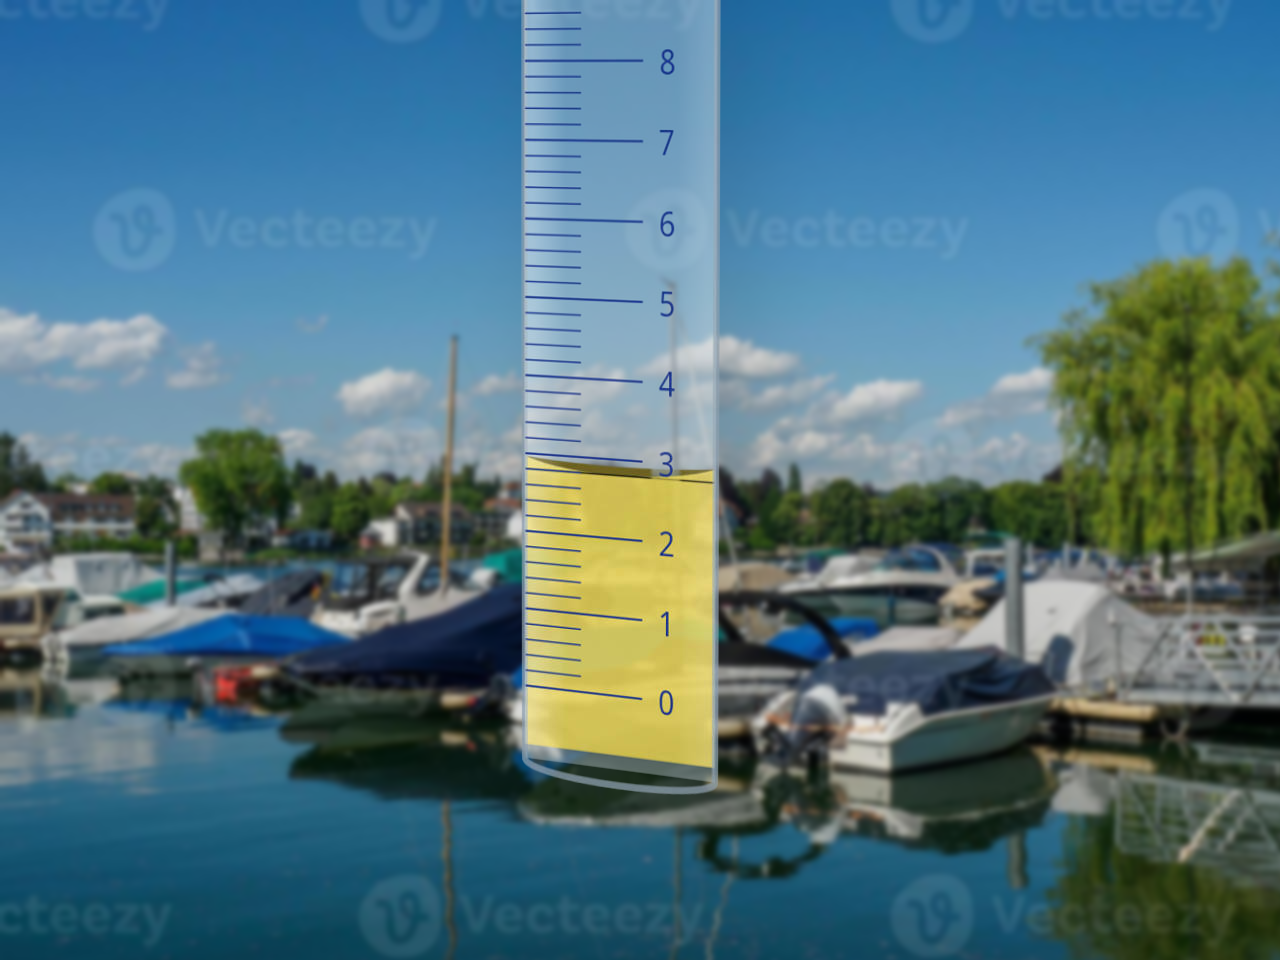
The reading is 2.8 mL
